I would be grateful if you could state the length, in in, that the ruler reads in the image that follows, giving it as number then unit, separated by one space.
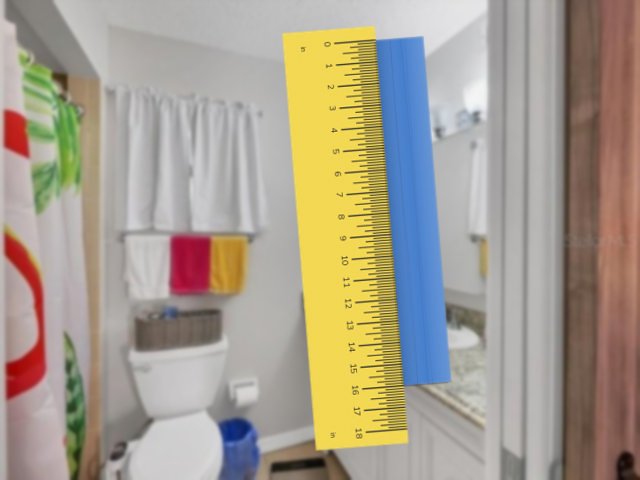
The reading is 16 in
